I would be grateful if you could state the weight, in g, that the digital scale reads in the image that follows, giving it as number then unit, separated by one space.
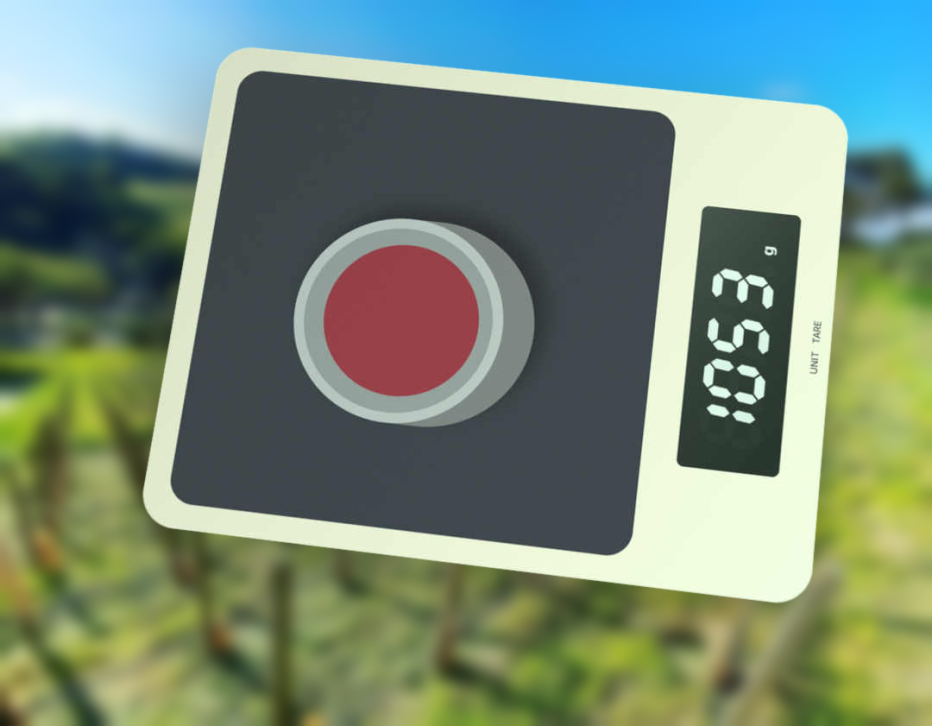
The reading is 1053 g
